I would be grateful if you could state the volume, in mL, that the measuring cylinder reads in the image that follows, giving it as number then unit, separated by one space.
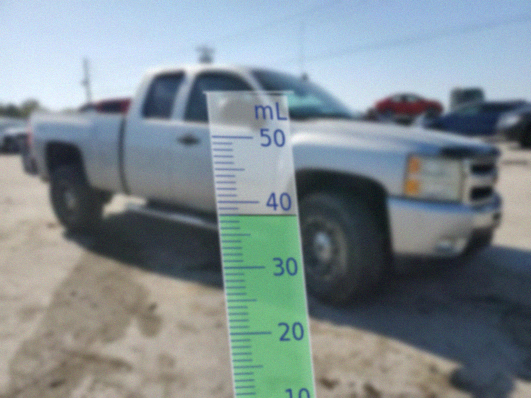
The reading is 38 mL
